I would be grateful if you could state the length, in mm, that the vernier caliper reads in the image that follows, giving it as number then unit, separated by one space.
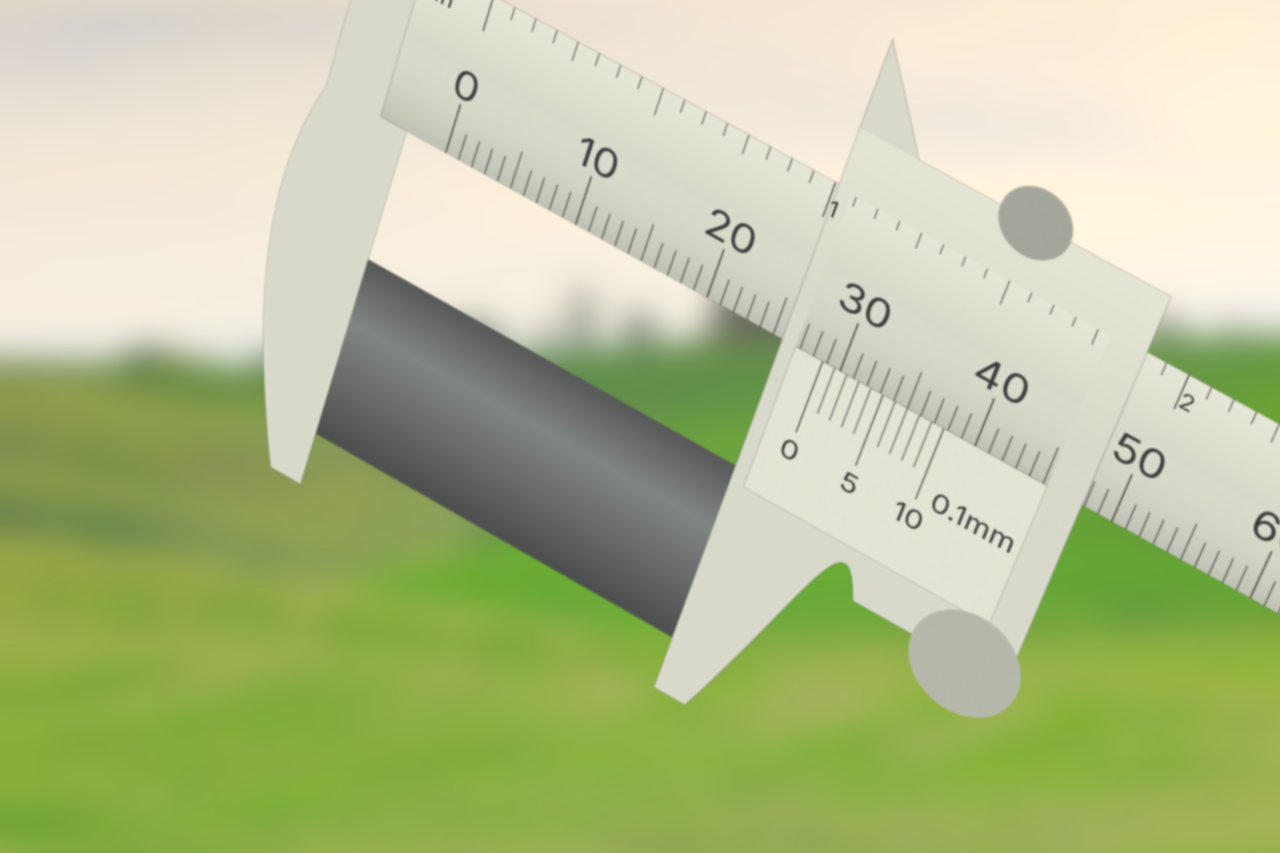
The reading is 28.7 mm
